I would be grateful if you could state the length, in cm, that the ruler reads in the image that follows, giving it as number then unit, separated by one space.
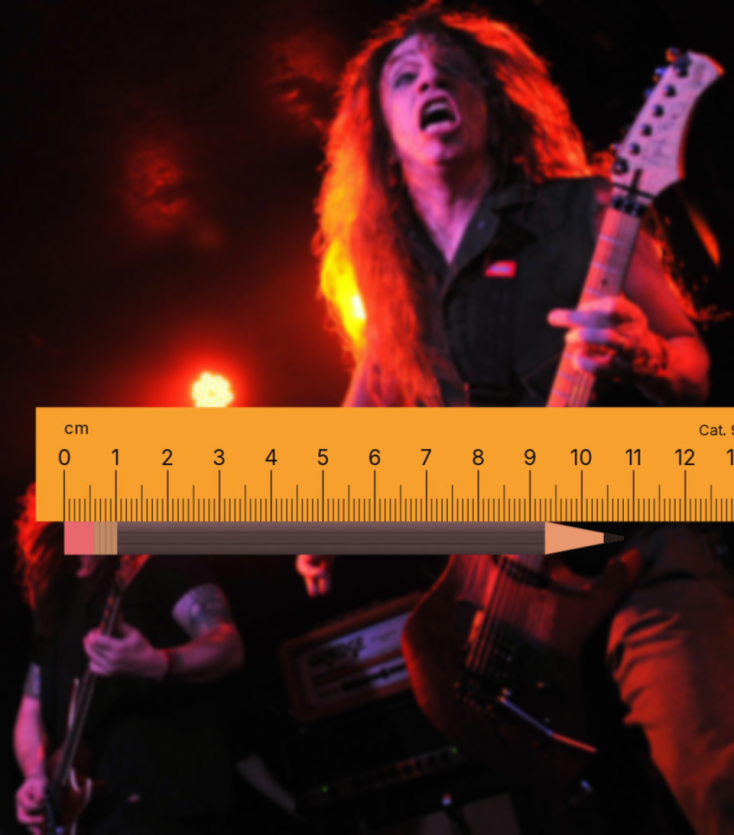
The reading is 10.8 cm
